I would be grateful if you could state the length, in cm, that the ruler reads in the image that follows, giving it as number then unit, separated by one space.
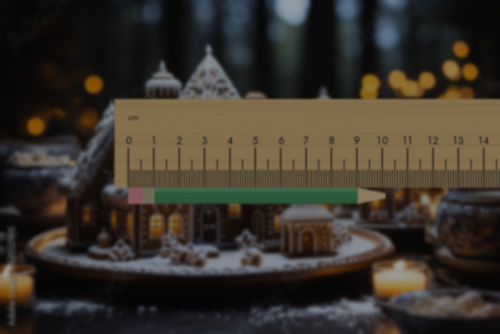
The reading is 10.5 cm
